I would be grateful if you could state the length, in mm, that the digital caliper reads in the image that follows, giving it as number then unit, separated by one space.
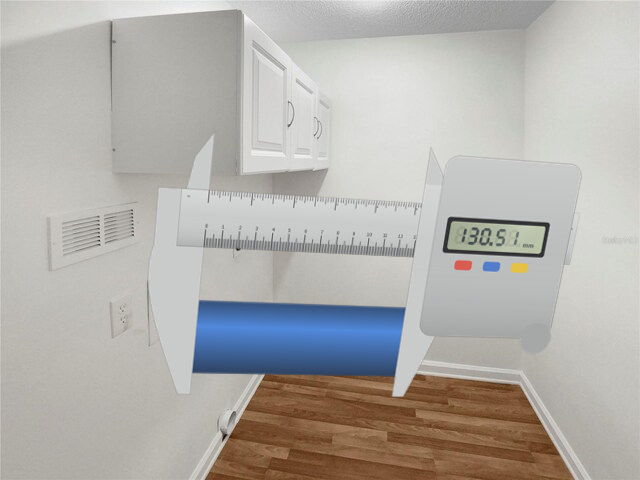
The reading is 130.51 mm
